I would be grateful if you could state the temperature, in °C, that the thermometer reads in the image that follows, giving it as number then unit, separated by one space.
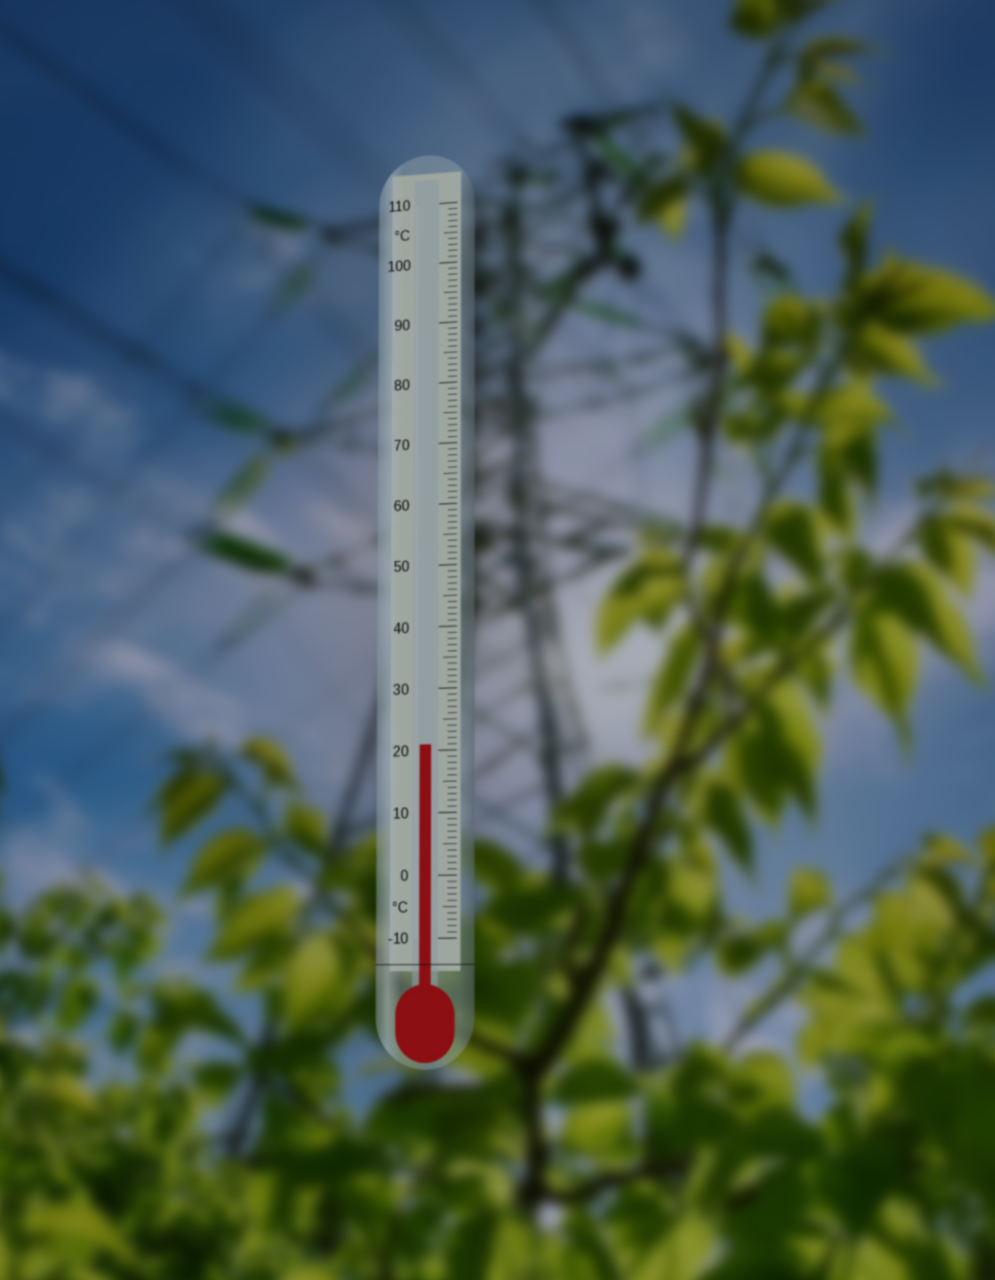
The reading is 21 °C
